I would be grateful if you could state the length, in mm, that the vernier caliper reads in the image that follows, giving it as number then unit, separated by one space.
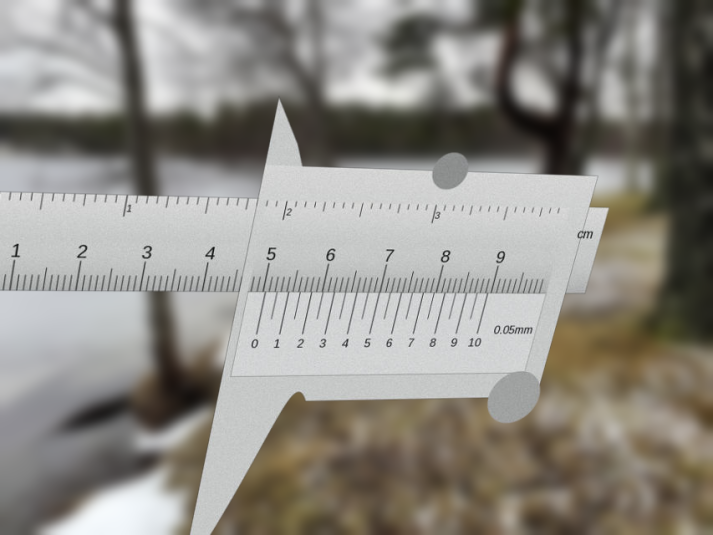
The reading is 50.4 mm
